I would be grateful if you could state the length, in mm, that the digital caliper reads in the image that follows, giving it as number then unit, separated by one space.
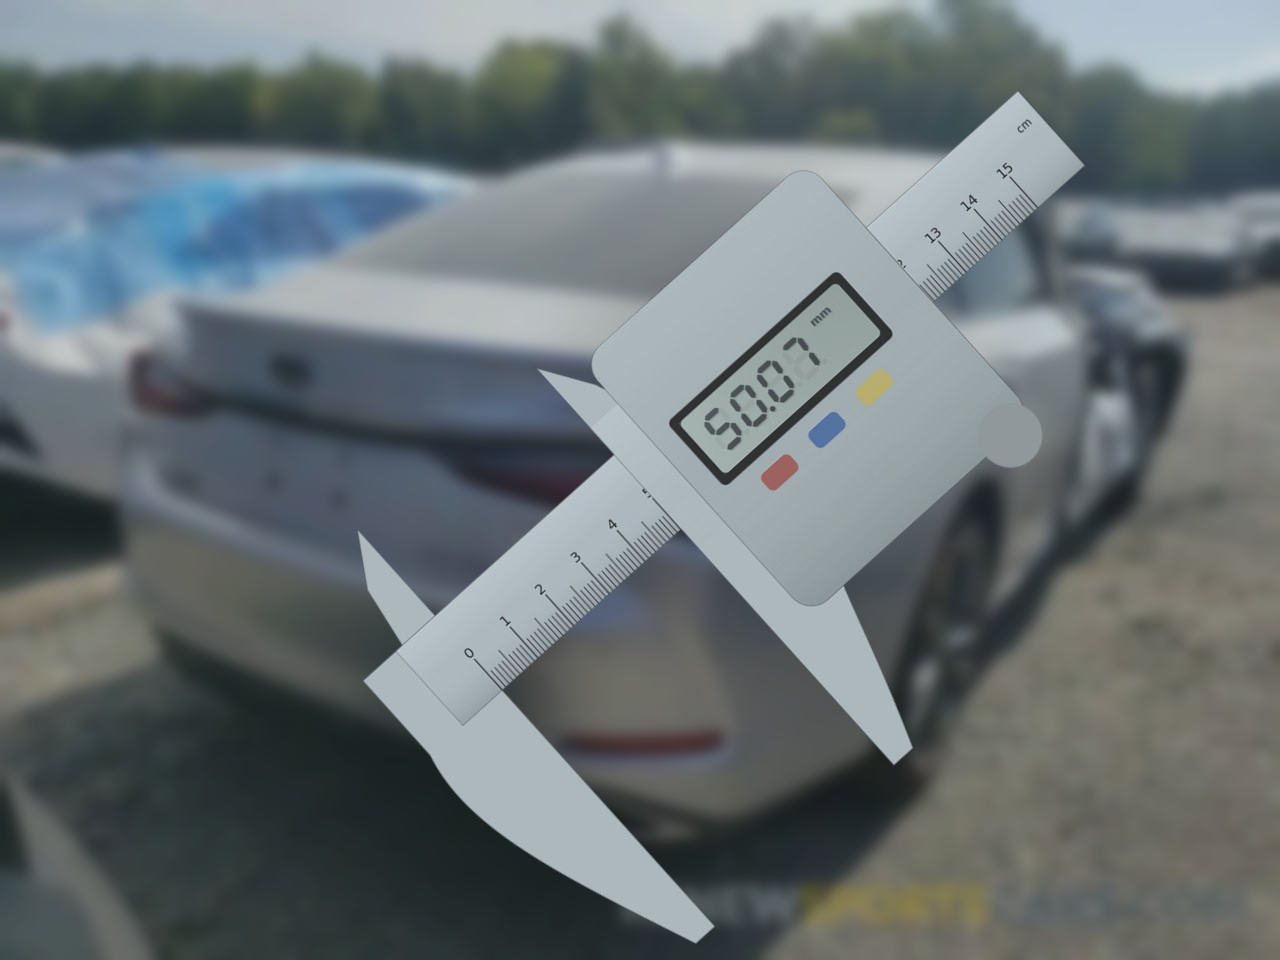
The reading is 50.07 mm
